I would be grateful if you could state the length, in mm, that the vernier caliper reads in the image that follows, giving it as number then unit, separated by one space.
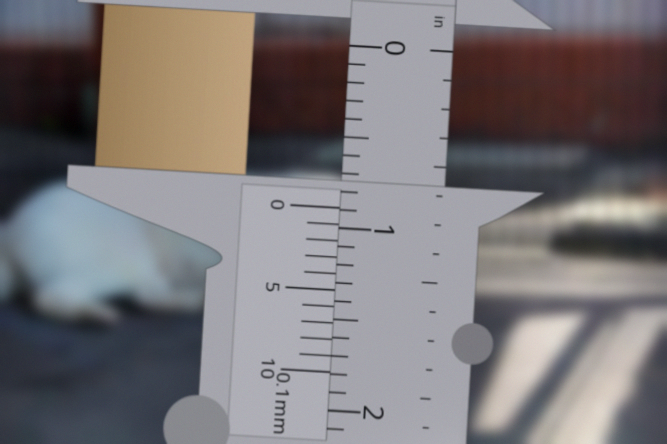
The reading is 8.9 mm
